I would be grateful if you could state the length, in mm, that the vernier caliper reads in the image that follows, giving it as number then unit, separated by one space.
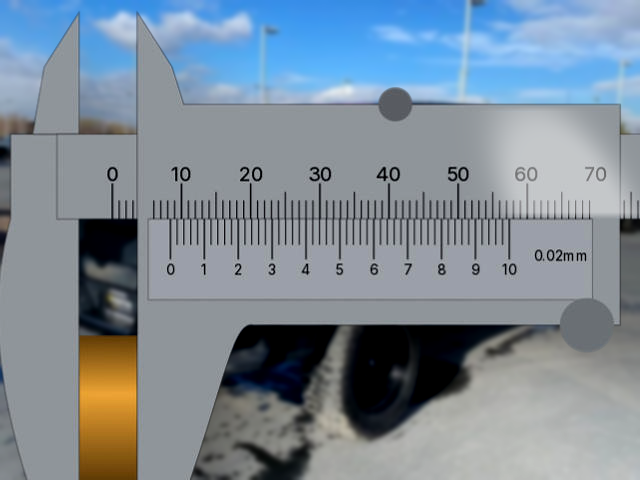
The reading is 8.4 mm
